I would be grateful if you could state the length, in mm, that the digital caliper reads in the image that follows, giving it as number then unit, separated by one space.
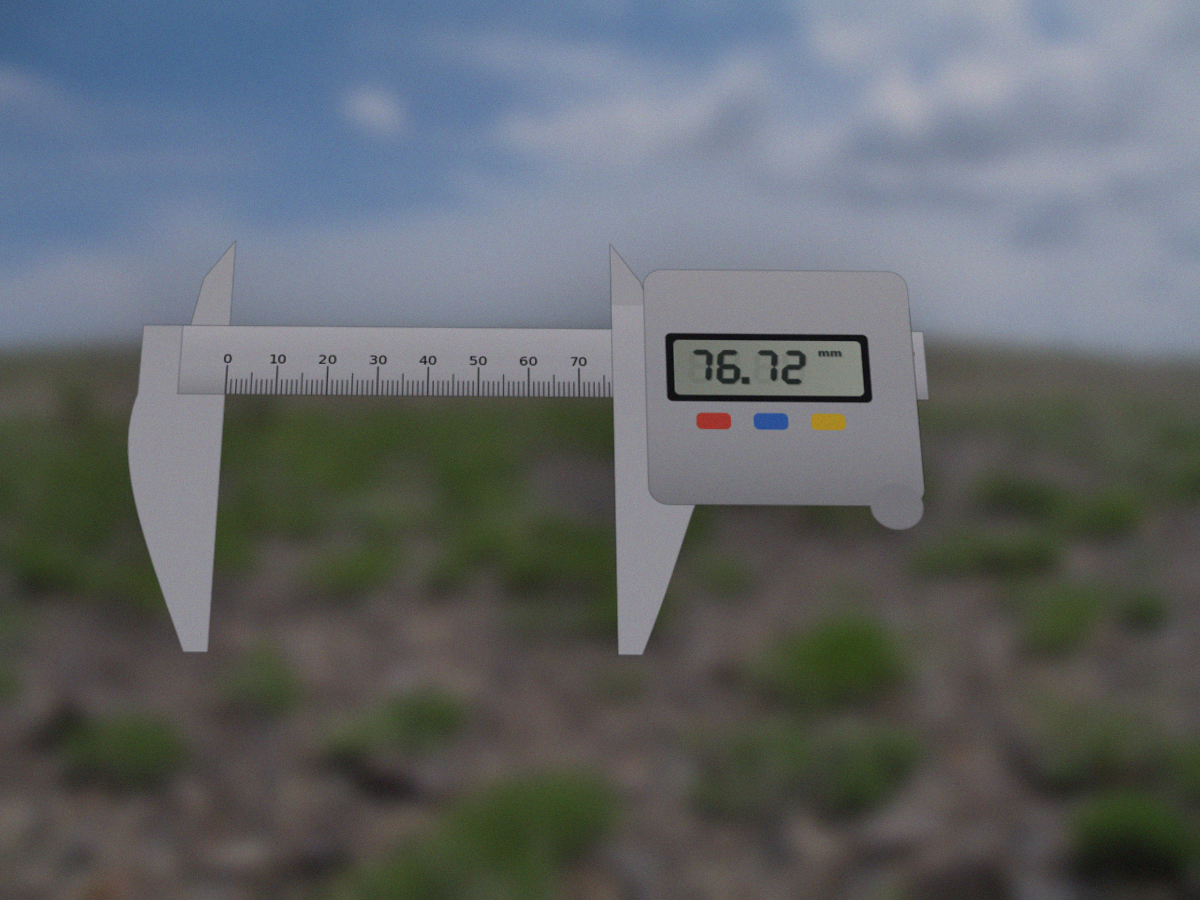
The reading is 76.72 mm
